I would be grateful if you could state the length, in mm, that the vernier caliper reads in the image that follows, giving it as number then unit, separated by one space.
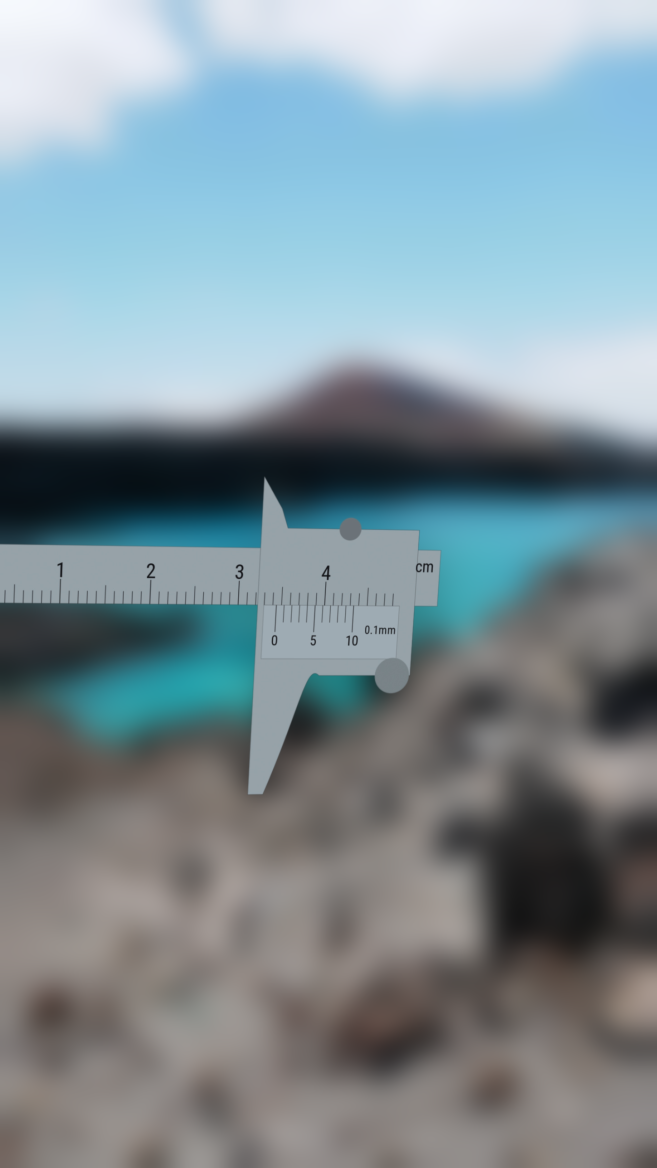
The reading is 34.4 mm
